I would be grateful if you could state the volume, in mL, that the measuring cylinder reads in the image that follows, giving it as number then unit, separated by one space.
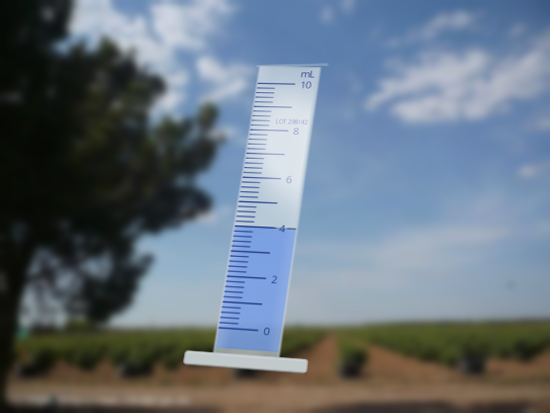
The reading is 4 mL
